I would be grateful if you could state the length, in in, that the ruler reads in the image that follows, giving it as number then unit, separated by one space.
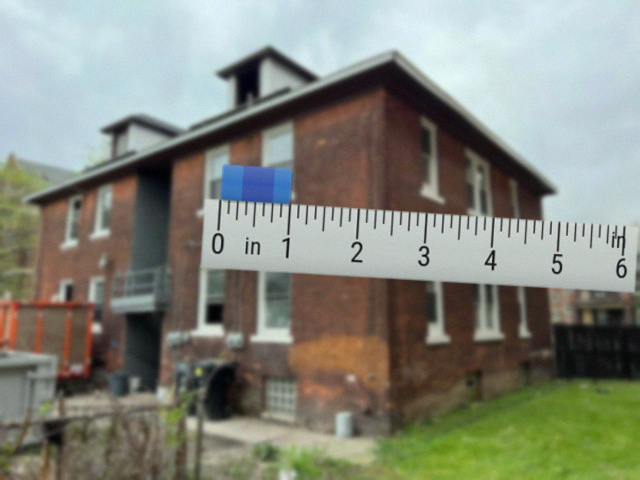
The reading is 1 in
